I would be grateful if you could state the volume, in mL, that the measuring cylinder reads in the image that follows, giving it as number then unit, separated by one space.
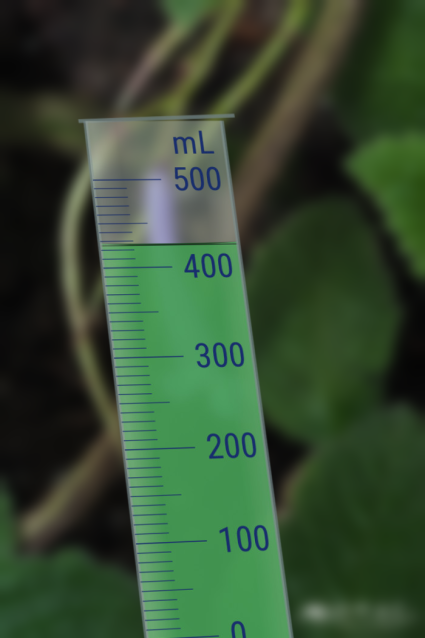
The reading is 425 mL
